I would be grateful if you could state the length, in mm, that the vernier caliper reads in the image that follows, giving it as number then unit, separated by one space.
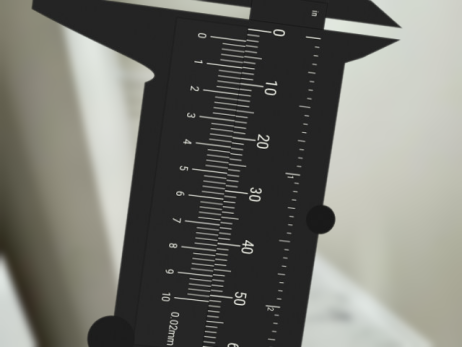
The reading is 2.2 mm
